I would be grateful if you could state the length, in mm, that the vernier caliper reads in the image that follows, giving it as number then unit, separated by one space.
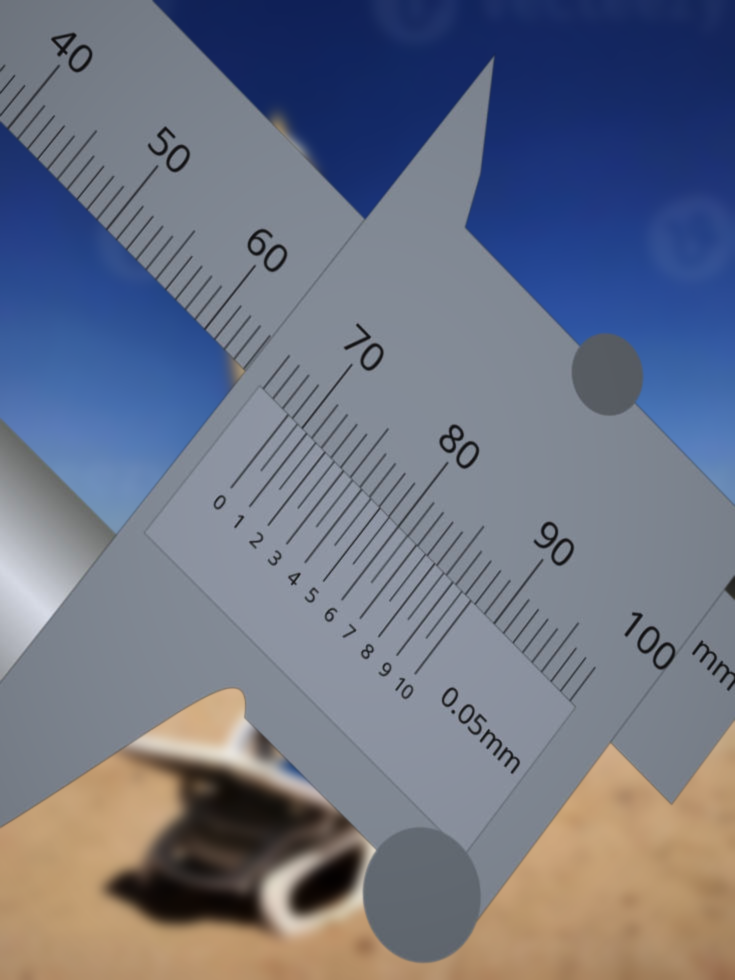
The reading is 68.6 mm
